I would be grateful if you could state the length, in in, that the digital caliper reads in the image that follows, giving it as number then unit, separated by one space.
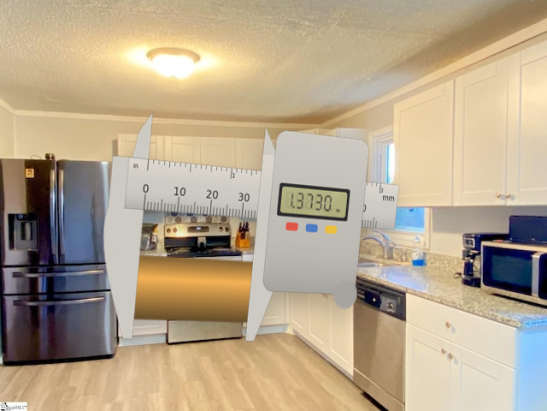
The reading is 1.3730 in
